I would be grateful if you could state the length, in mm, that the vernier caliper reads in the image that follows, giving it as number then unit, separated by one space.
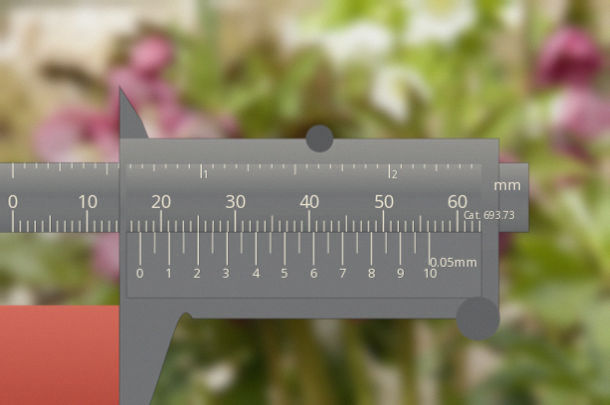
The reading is 17.2 mm
